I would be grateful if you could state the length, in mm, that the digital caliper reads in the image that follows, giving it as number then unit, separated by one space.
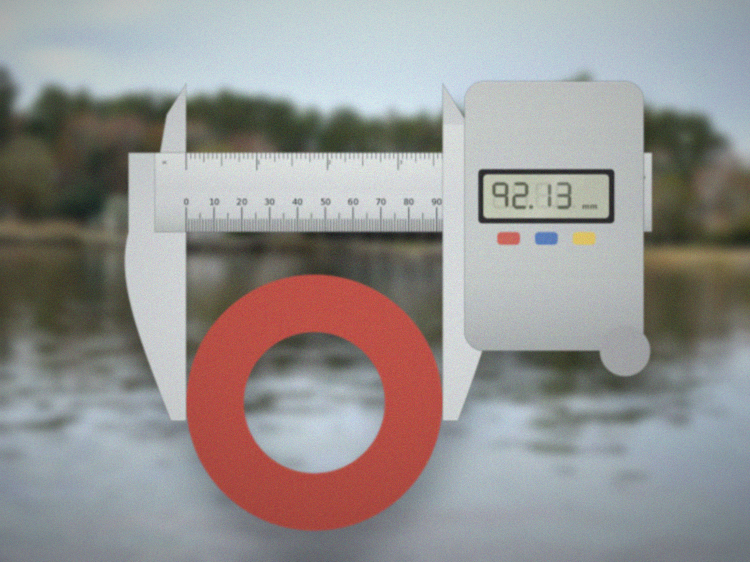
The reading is 92.13 mm
